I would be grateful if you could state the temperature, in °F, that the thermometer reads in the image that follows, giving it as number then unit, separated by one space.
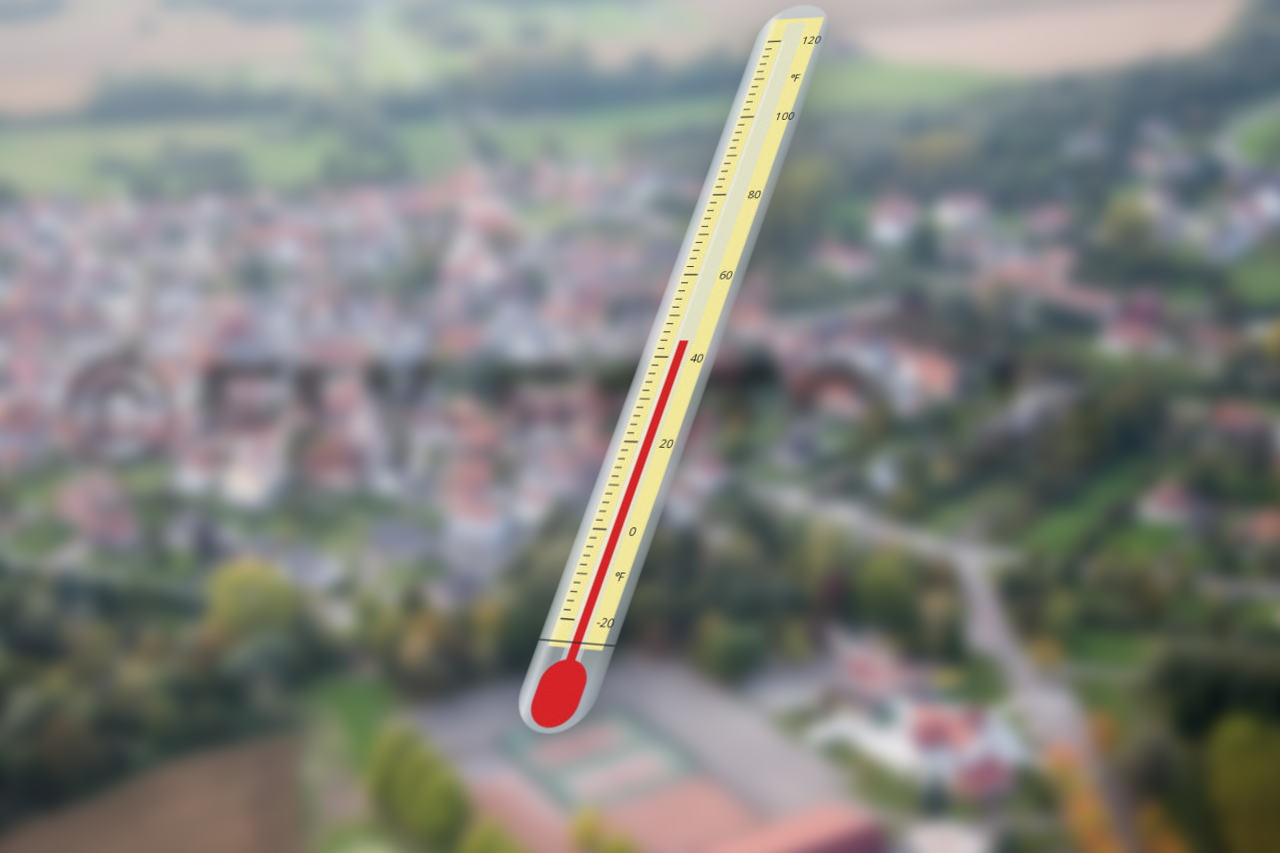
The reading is 44 °F
